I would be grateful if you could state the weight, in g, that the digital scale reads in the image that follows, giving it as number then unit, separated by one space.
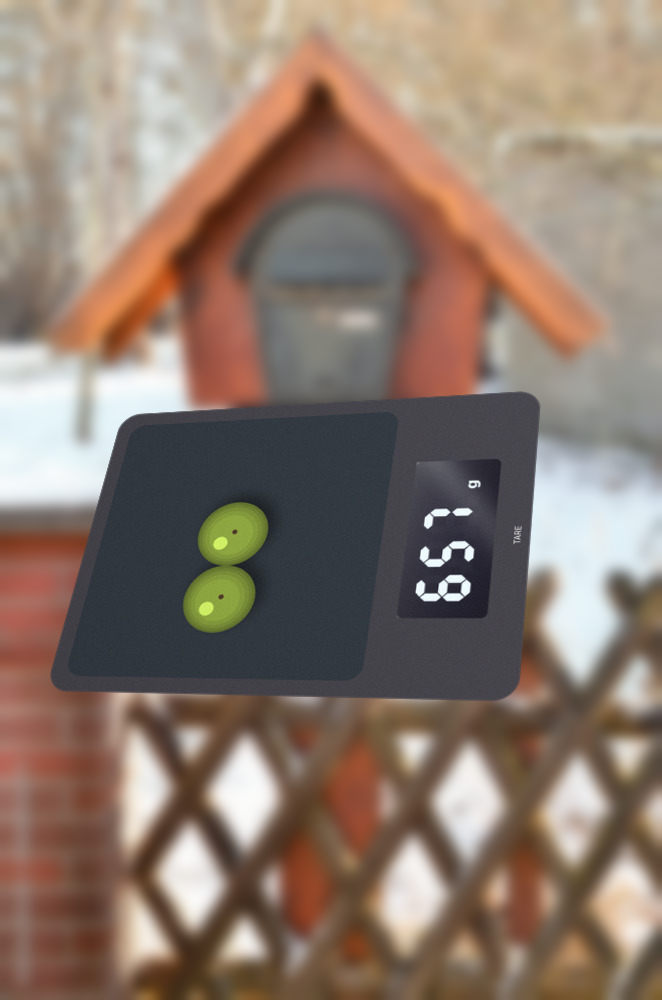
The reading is 657 g
